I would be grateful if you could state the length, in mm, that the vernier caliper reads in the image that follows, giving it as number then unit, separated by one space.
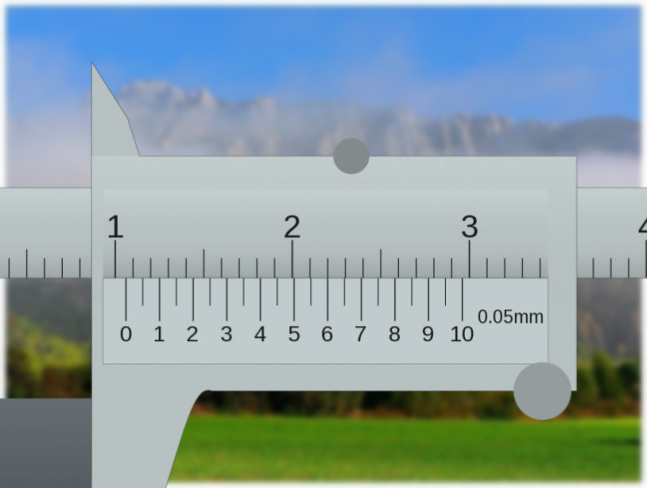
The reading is 10.6 mm
